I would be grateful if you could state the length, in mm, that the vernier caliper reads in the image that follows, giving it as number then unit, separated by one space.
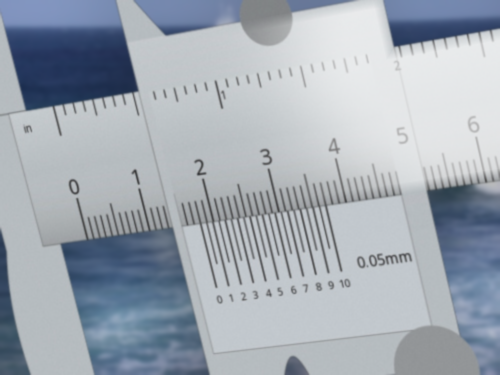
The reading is 18.0 mm
